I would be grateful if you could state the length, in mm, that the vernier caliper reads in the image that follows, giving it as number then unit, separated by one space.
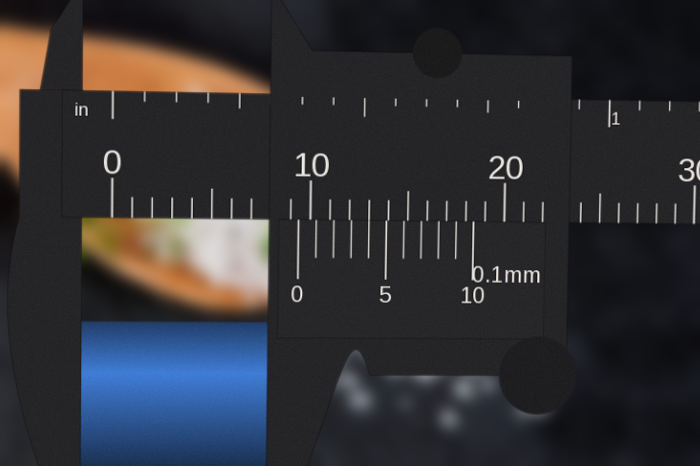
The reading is 9.4 mm
